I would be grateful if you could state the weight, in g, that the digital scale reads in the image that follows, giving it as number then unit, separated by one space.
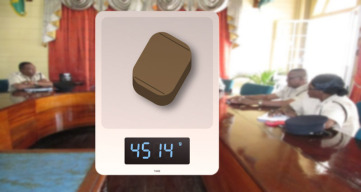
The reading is 4514 g
